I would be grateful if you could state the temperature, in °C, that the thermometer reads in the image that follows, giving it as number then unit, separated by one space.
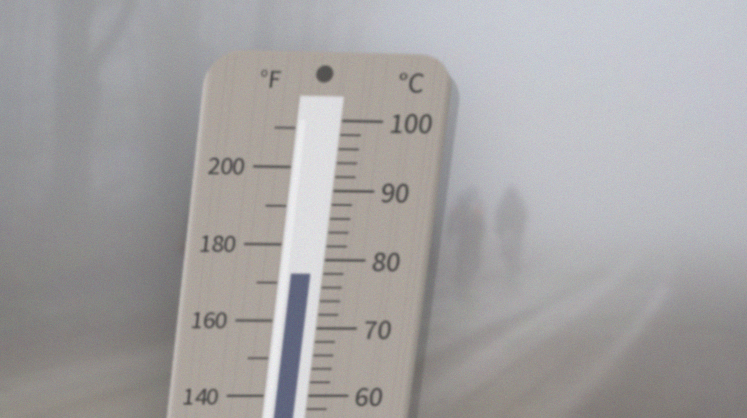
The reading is 78 °C
